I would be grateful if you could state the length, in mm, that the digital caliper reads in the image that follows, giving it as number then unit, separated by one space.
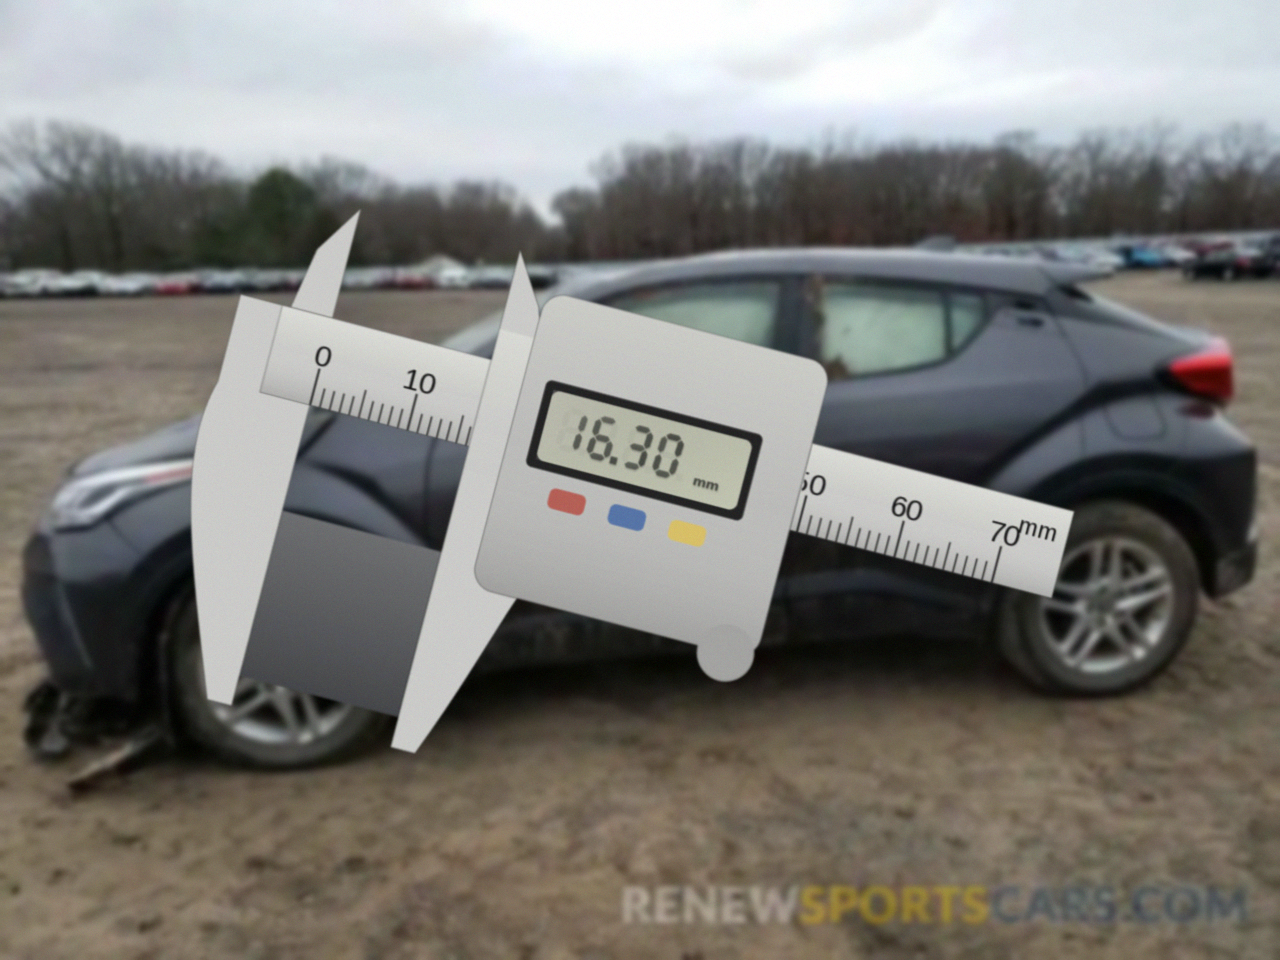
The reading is 16.30 mm
